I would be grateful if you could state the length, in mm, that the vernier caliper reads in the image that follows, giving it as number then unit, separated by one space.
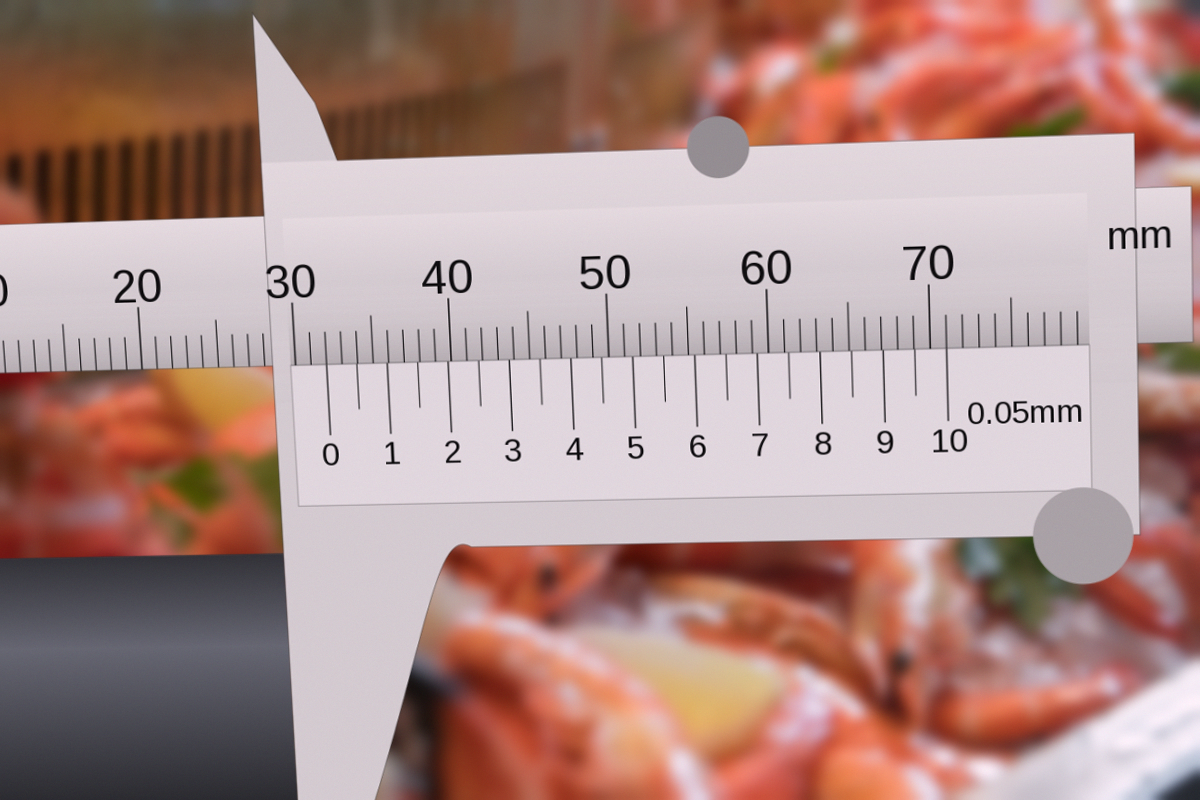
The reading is 32.0 mm
